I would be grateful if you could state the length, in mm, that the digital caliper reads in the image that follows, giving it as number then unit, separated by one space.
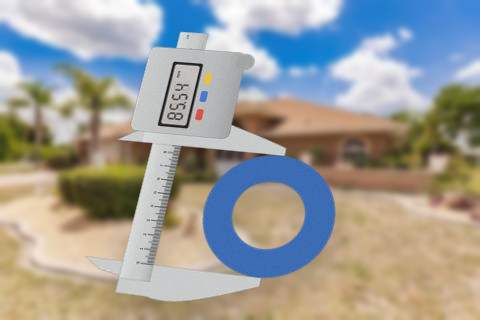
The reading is 85.54 mm
